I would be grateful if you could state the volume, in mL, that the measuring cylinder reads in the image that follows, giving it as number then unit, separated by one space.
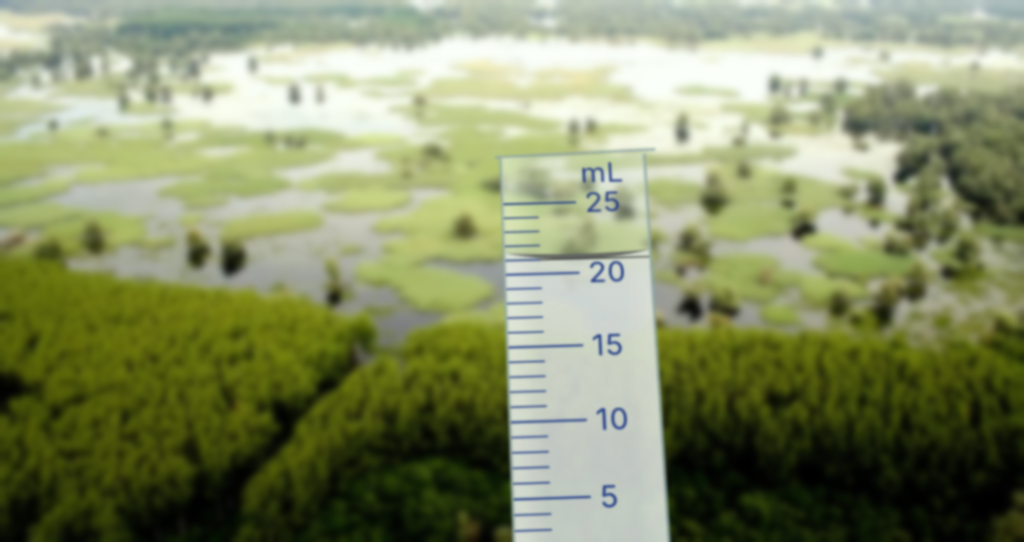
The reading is 21 mL
